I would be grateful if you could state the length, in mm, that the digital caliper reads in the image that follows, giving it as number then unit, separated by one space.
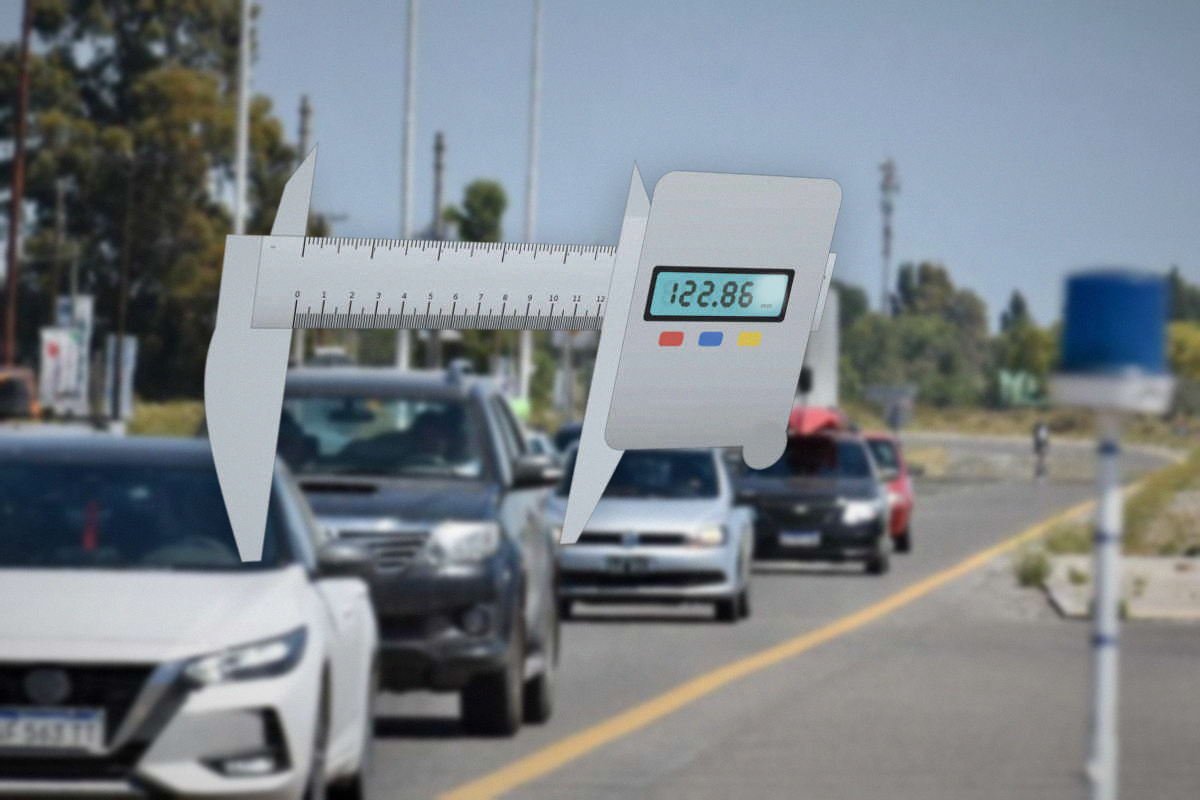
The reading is 122.86 mm
